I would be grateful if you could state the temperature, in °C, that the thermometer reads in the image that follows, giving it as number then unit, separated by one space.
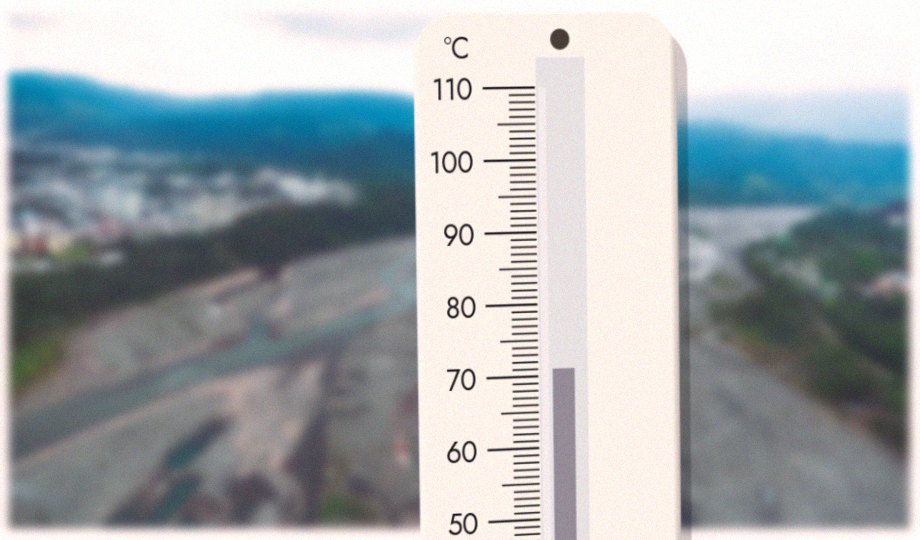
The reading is 71 °C
